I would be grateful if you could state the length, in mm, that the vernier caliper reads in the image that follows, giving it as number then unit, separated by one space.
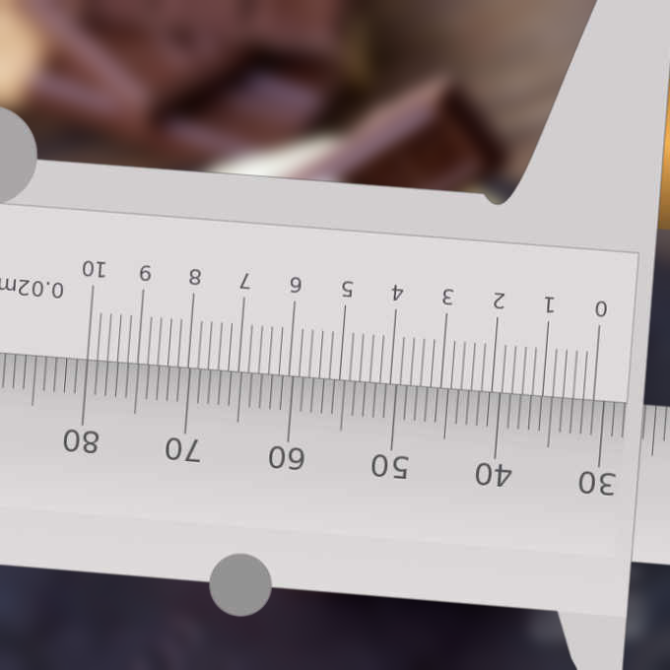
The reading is 31.0 mm
